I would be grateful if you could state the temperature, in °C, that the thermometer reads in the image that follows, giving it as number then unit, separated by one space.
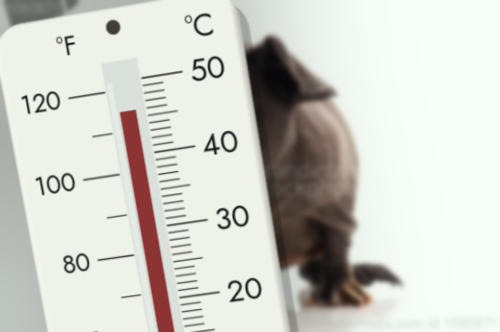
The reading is 46 °C
